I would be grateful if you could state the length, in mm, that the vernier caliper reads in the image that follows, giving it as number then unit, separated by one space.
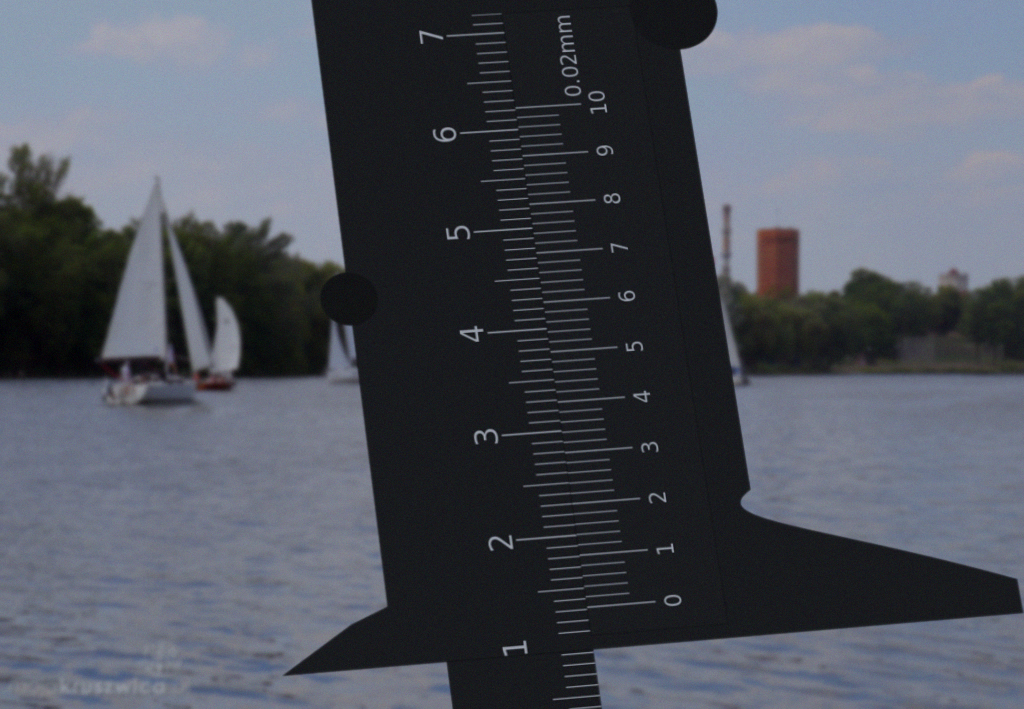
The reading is 13.2 mm
